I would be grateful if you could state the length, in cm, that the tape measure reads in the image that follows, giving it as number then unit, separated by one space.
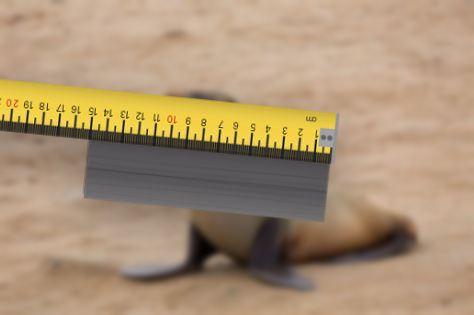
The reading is 15 cm
